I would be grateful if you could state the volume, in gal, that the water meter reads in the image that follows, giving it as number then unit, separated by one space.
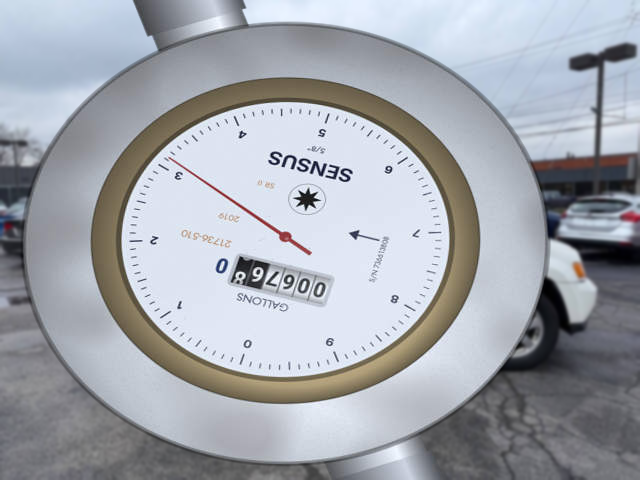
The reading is 67683.1 gal
